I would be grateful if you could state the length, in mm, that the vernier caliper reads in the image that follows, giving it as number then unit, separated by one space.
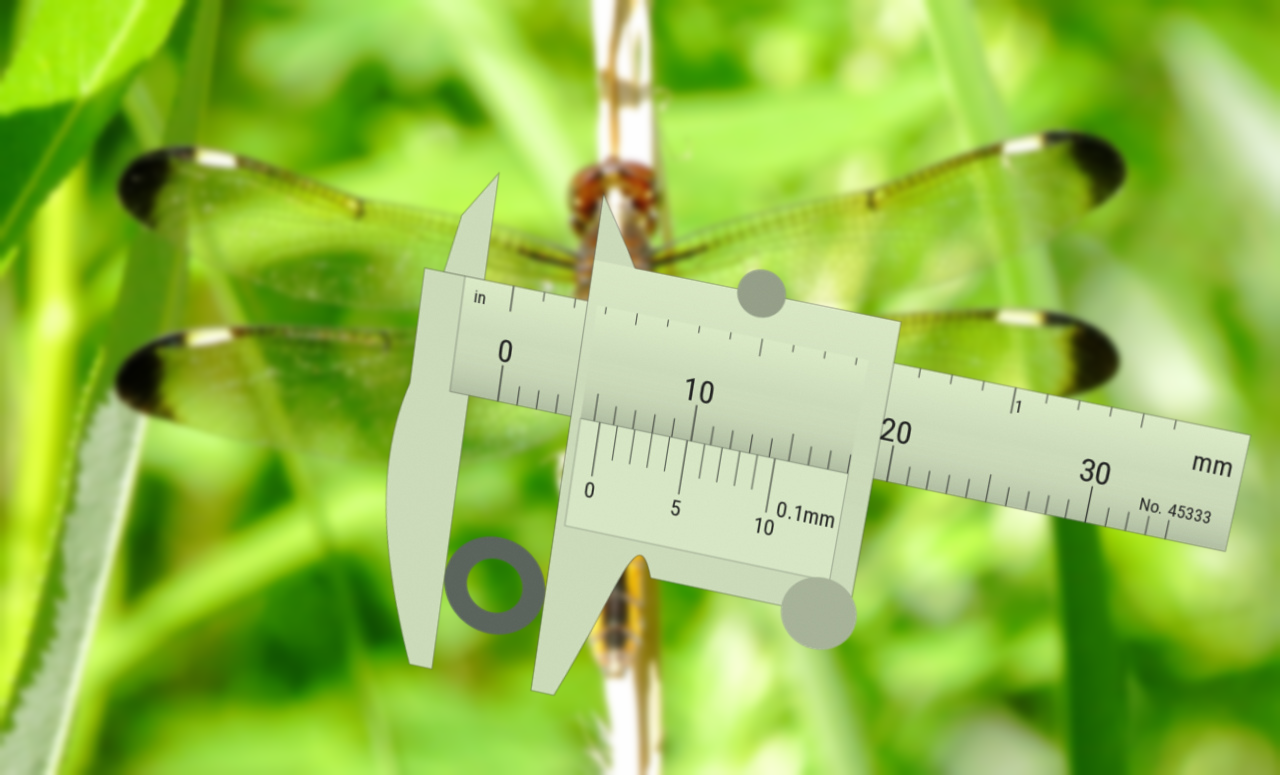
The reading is 5.3 mm
